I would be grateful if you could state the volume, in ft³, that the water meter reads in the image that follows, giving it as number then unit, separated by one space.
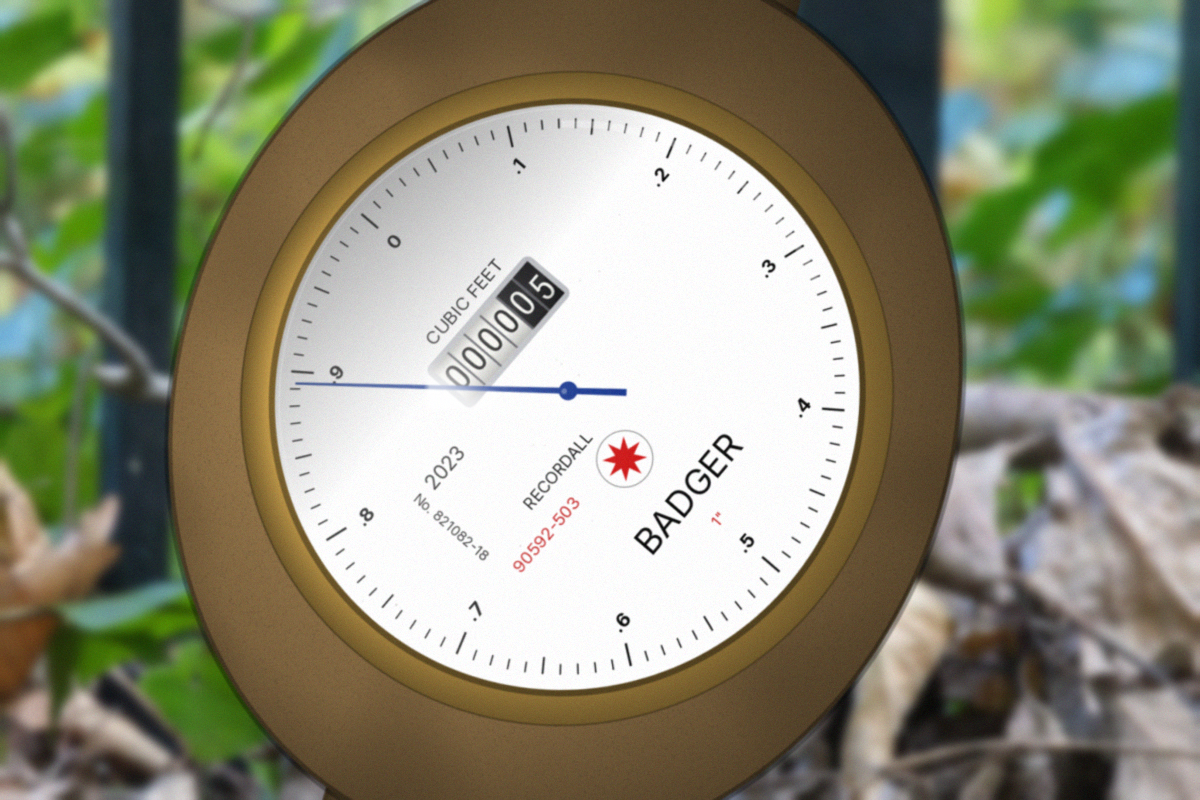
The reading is 4.89 ft³
